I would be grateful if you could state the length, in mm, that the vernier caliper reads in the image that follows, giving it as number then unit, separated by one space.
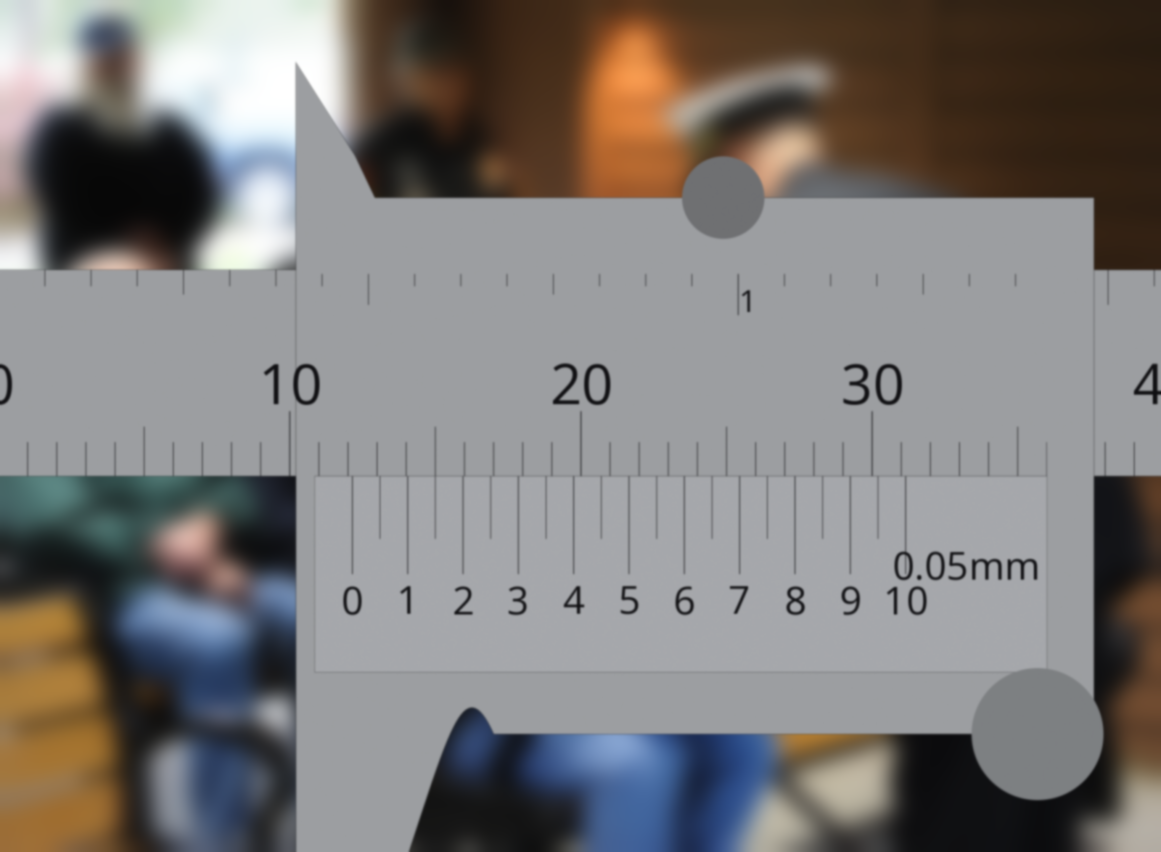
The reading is 12.15 mm
